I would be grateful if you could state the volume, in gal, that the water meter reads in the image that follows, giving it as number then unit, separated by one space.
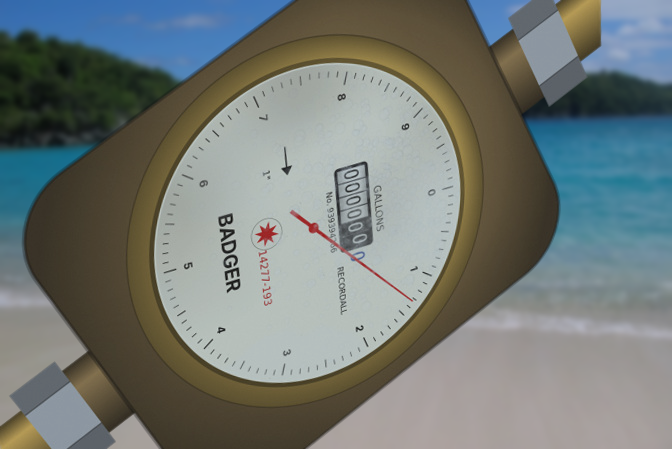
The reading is 1.3 gal
